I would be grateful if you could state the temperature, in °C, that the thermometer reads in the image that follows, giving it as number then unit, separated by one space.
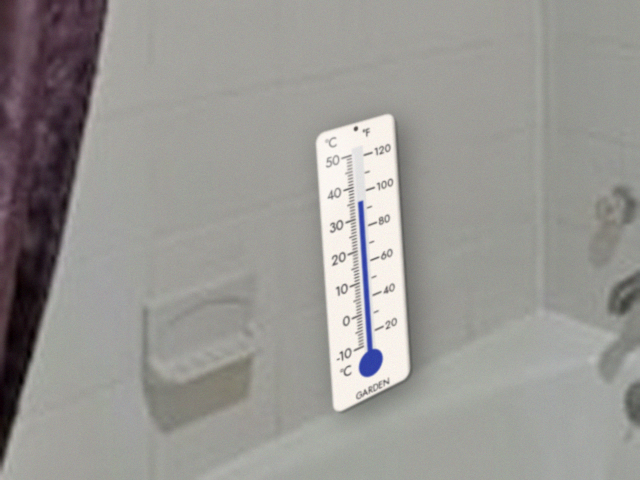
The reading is 35 °C
